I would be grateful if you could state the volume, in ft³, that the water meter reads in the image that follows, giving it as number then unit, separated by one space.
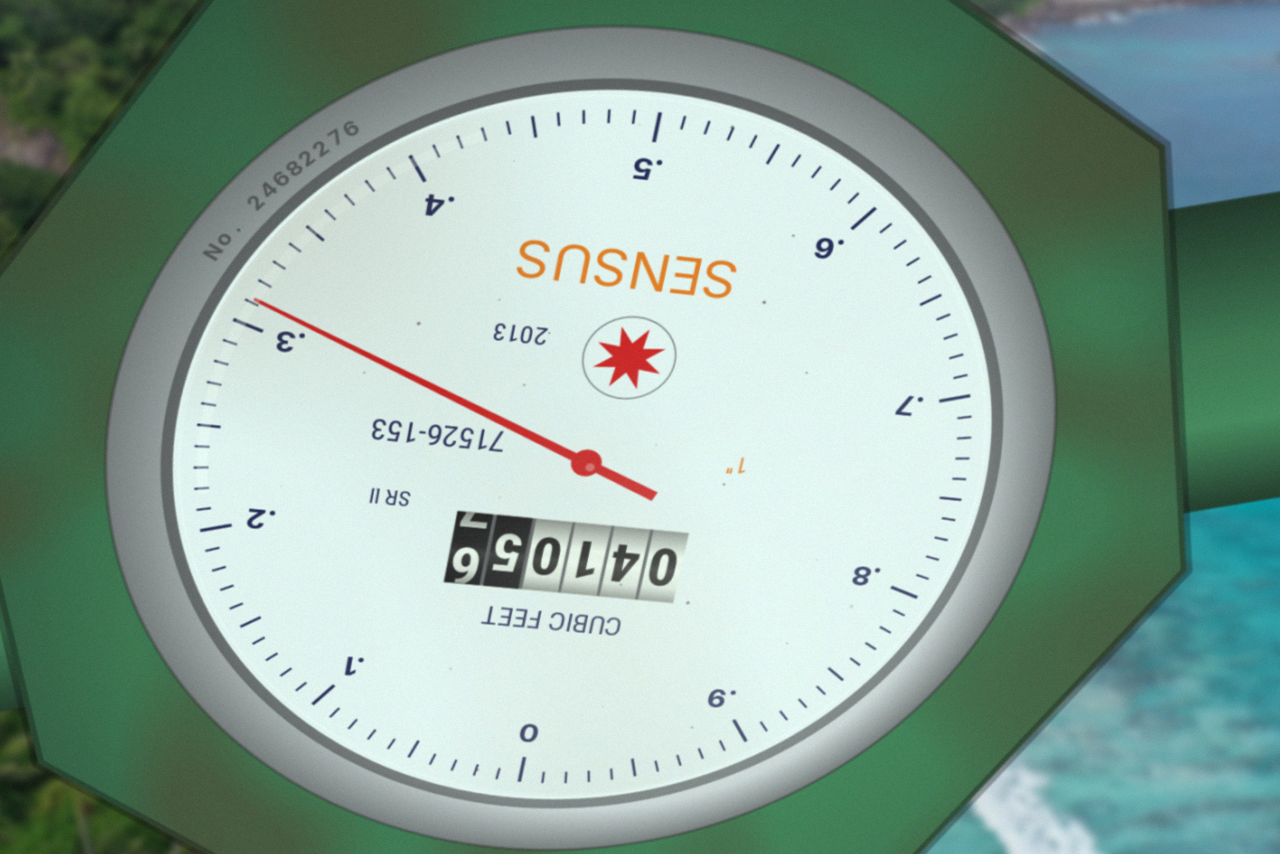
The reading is 41056.31 ft³
